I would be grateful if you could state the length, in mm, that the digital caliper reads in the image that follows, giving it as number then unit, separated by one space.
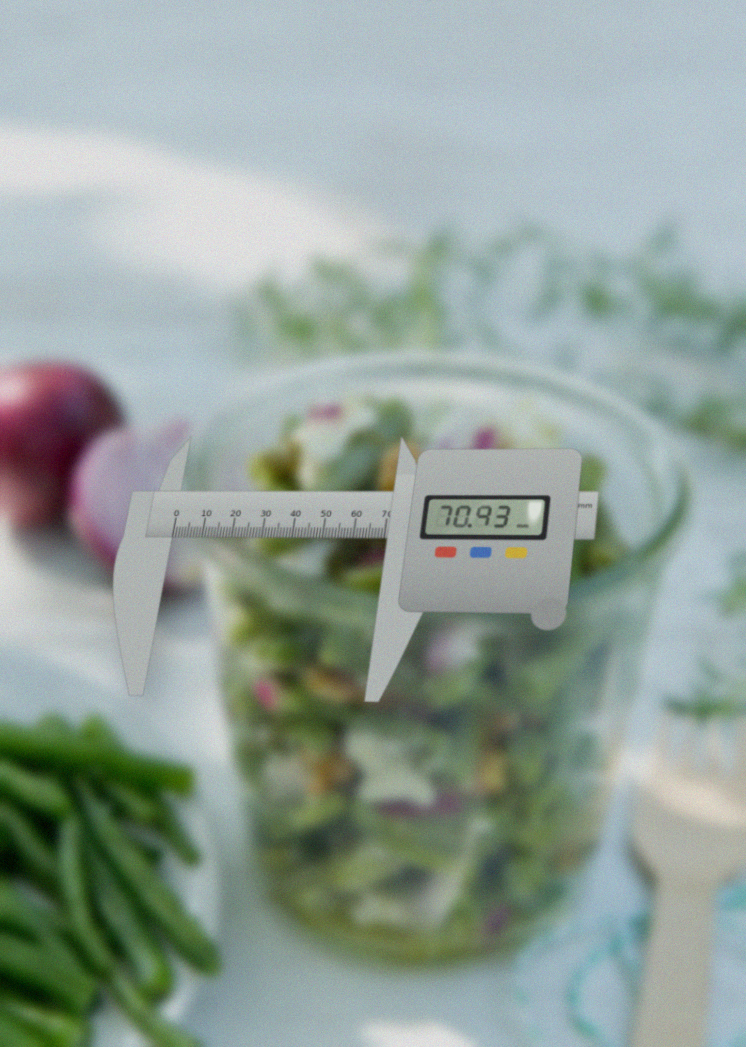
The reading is 70.93 mm
